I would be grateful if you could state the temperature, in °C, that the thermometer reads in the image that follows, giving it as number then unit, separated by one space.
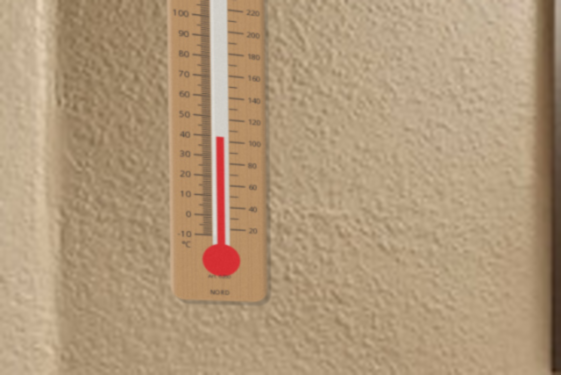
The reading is 40 °C
